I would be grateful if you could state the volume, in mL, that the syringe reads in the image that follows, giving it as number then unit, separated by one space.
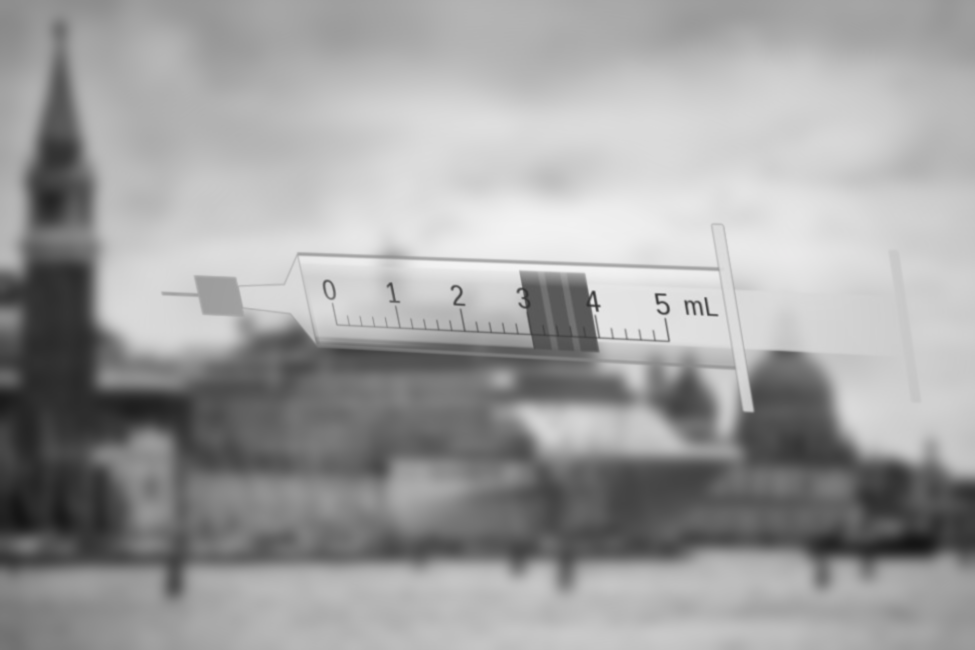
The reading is 3 mL
